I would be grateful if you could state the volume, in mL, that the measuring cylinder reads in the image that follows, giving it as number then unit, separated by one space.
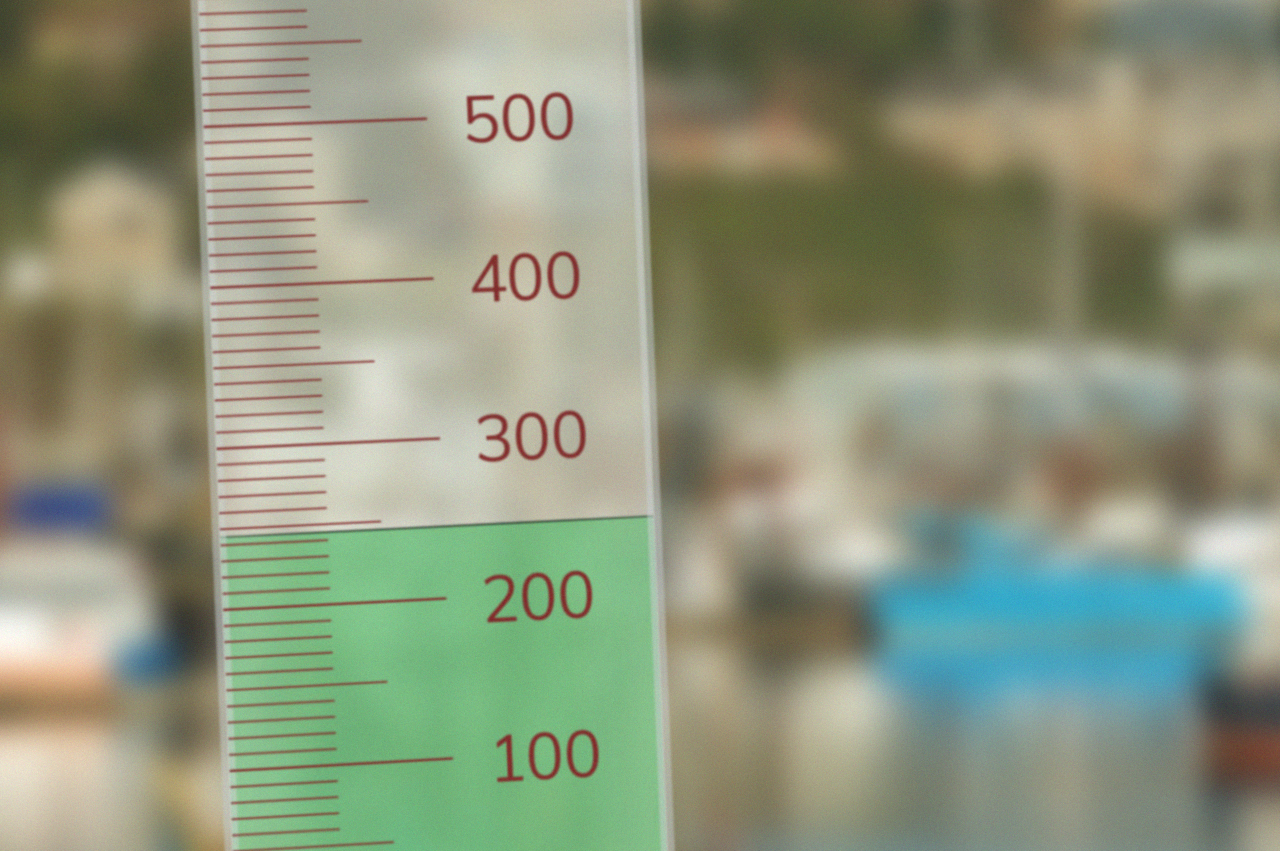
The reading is 245 mL
